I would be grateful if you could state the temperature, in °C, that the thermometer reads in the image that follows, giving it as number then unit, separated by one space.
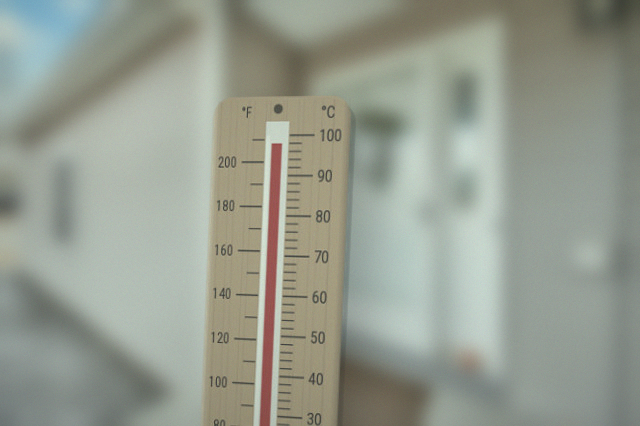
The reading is 98 °C
